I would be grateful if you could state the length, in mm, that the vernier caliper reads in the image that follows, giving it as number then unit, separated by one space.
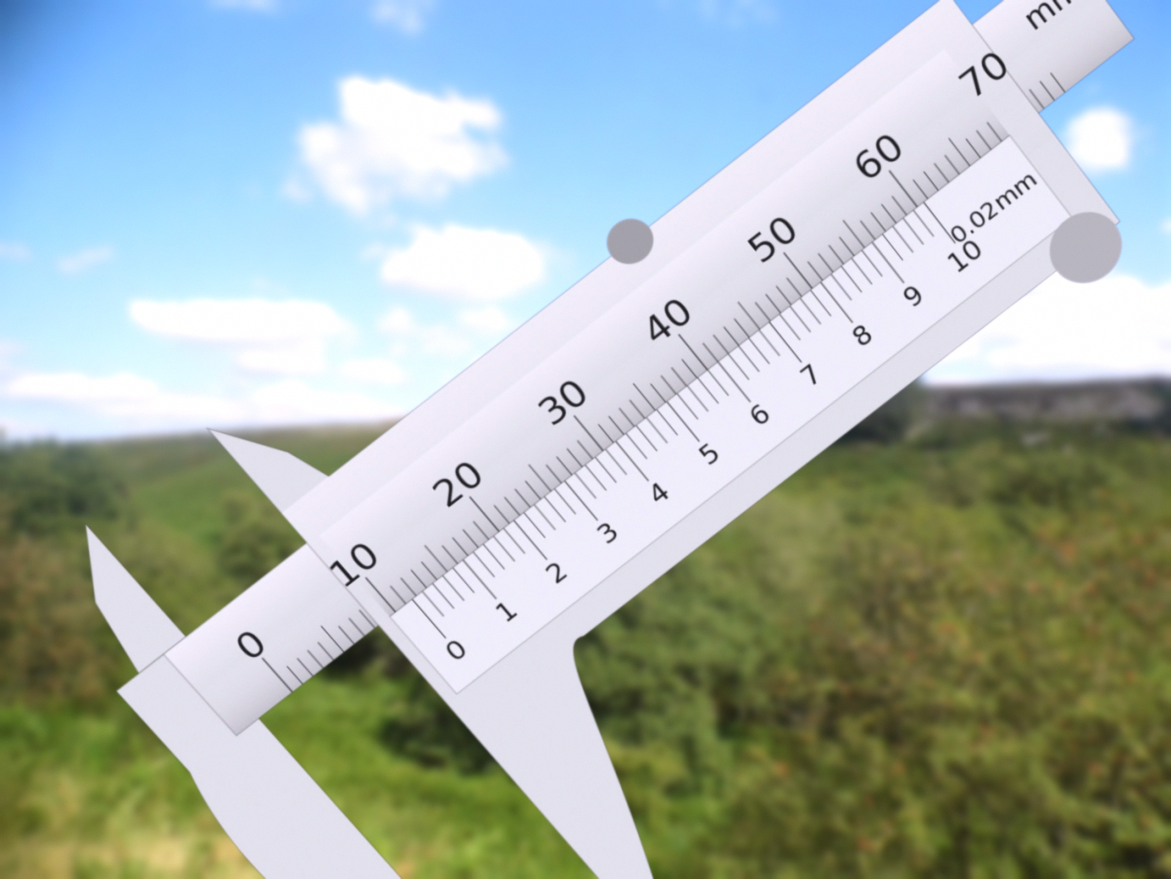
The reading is 11.6 mm
